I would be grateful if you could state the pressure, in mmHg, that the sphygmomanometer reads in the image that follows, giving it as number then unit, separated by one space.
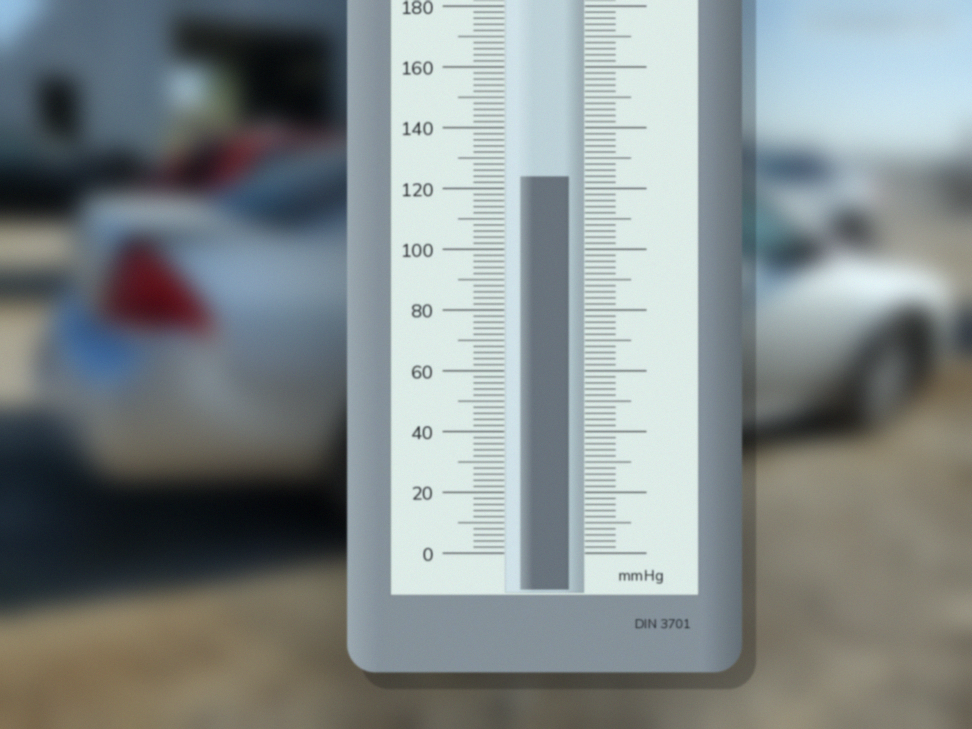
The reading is 124 mmHg
